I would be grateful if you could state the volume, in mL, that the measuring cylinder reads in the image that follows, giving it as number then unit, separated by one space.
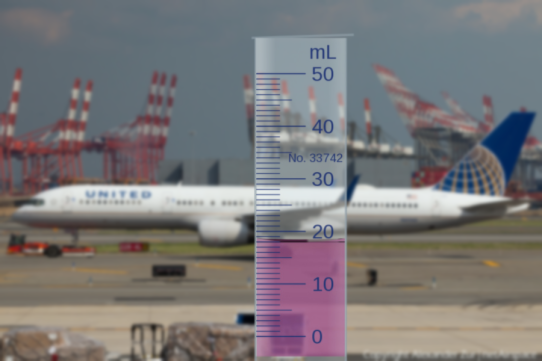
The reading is 18 mL
